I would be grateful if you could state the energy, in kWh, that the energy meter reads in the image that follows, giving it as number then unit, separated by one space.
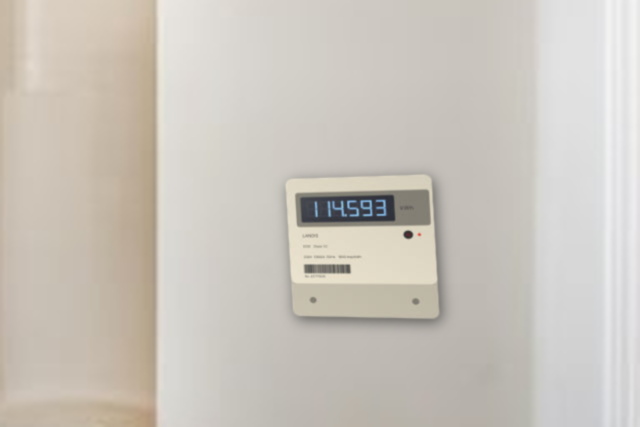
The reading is 114.593 kWh
